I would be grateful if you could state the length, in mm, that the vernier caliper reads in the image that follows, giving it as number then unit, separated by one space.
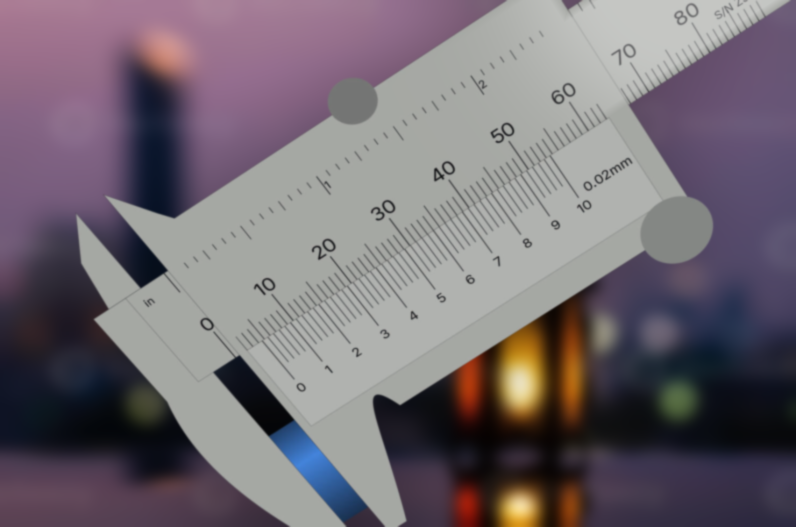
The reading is 4.6 mm
